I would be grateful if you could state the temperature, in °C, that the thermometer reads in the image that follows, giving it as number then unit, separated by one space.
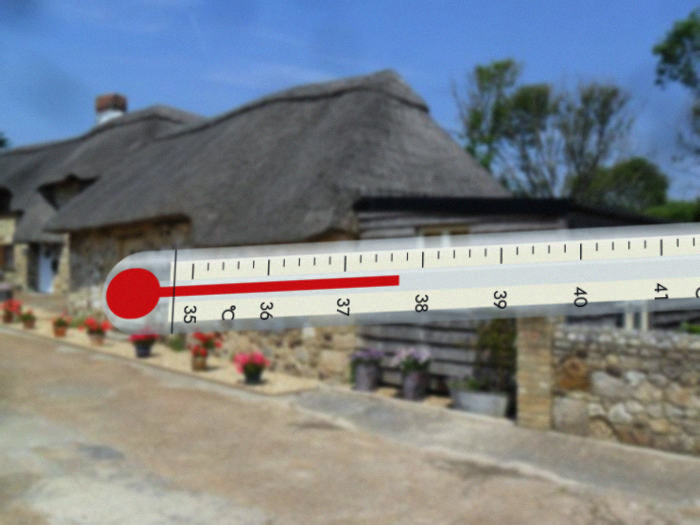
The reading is 37.7 °C
